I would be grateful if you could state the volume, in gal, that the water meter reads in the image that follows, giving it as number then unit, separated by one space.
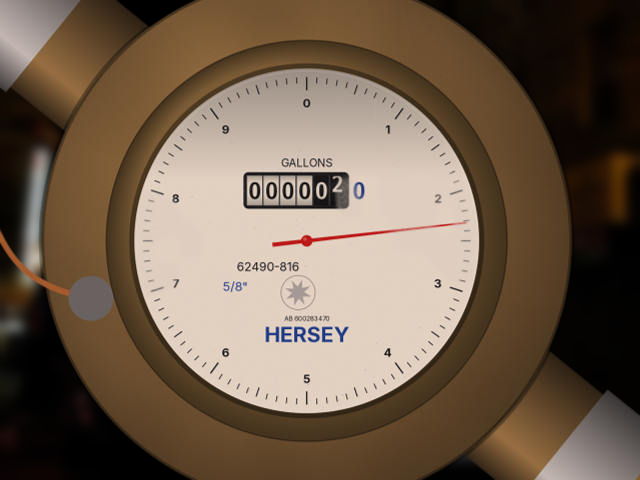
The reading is 22.3 gal
